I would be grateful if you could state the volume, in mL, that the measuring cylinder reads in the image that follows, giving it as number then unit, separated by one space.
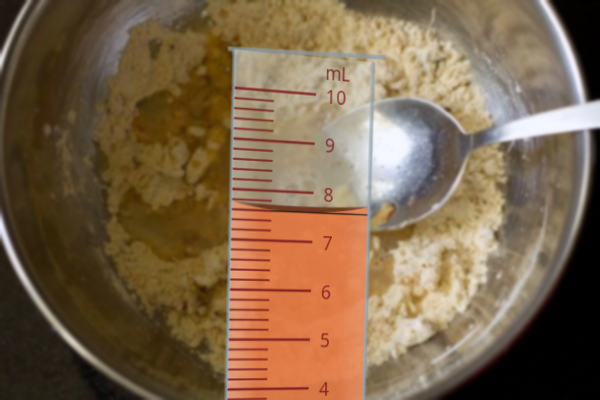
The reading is 7.6 mL
